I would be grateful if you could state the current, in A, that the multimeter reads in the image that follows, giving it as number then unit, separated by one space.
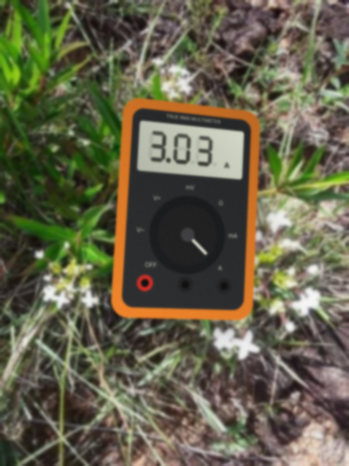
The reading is 3.03 A
